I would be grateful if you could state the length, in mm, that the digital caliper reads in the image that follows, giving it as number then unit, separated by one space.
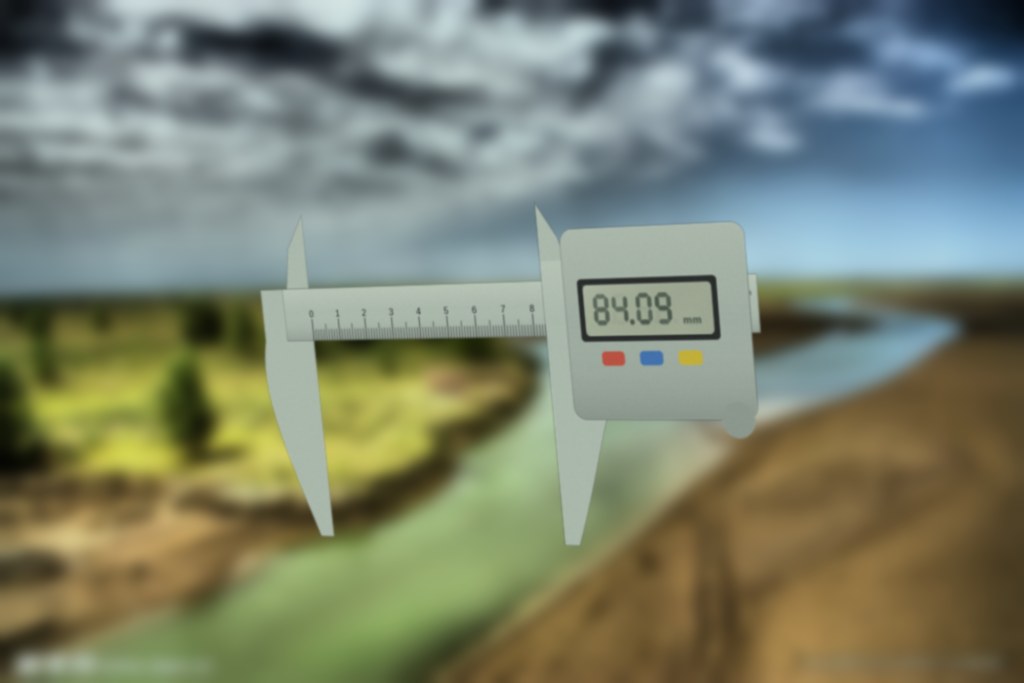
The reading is 84.09 mm
